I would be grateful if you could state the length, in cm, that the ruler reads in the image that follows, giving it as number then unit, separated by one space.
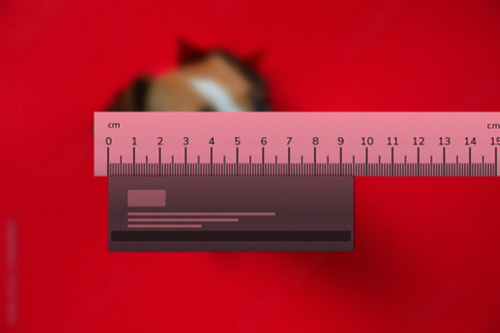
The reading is 9.5 cm
